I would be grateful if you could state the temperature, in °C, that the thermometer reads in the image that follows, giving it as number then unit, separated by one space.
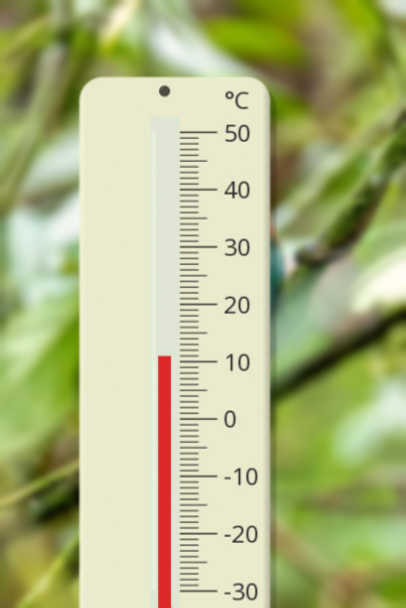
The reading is 11 °C
